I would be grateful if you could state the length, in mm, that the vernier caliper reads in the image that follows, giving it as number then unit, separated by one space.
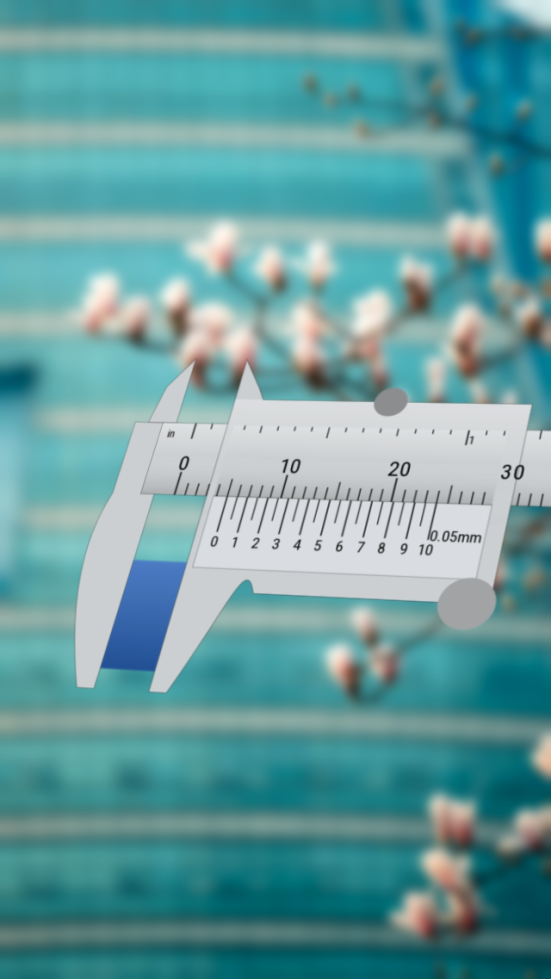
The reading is 5.0 mm
